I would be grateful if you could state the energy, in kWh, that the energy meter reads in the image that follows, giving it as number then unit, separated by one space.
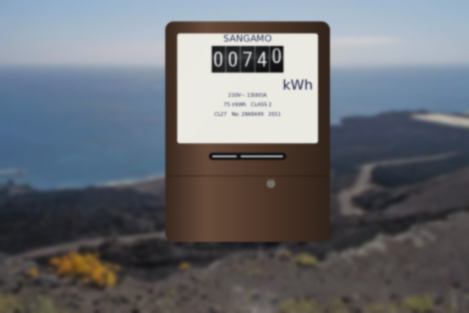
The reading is 740 kWh
